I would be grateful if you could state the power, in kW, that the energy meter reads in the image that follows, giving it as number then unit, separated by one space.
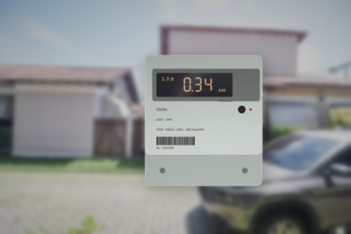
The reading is 0.34 kW
